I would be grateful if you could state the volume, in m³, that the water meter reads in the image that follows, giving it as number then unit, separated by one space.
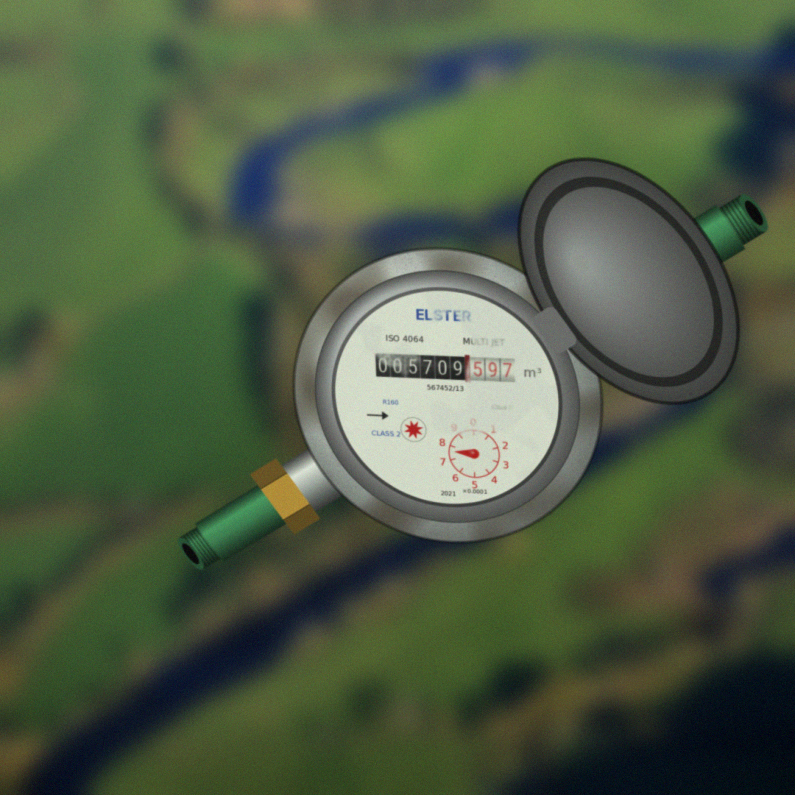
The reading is 5709.5977 m³
